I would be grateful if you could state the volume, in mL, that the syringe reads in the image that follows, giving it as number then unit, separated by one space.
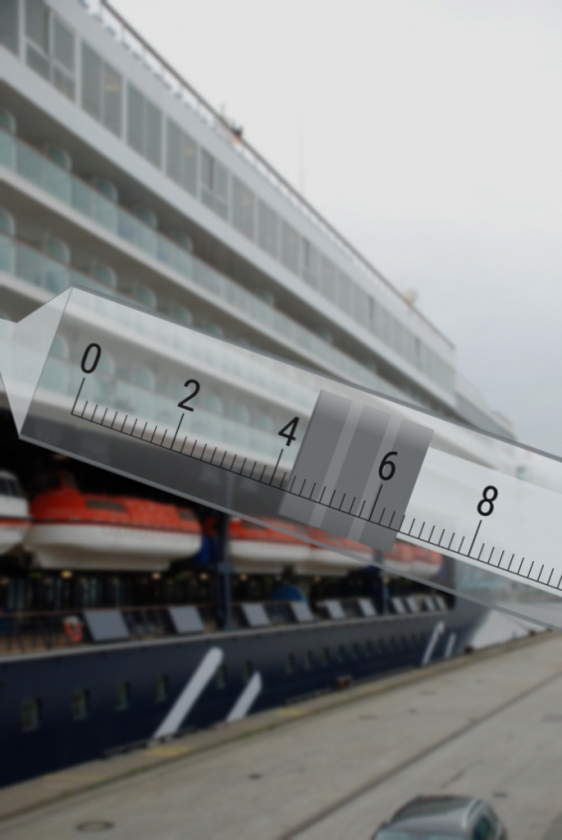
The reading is 4.3 mL
